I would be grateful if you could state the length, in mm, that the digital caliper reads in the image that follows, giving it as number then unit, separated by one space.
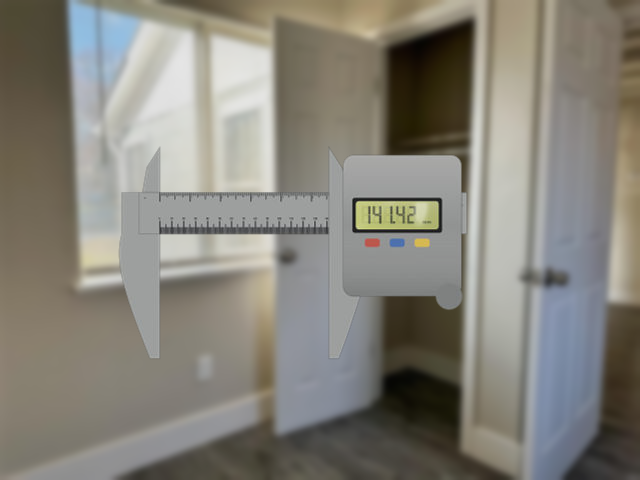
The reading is 141.42 mm
